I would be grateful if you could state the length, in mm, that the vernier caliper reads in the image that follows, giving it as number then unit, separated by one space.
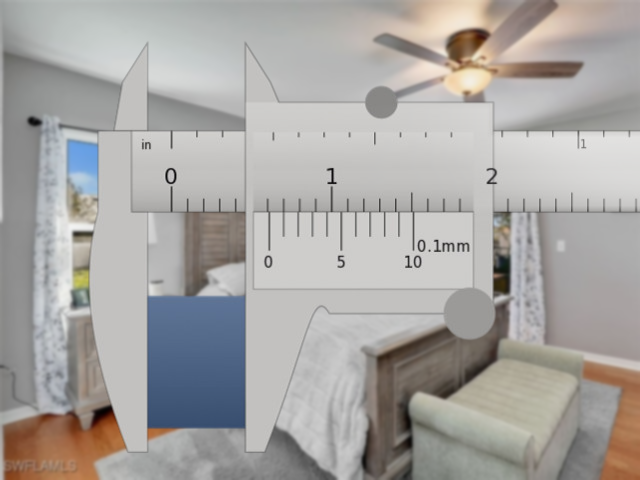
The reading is 6.1 mm
